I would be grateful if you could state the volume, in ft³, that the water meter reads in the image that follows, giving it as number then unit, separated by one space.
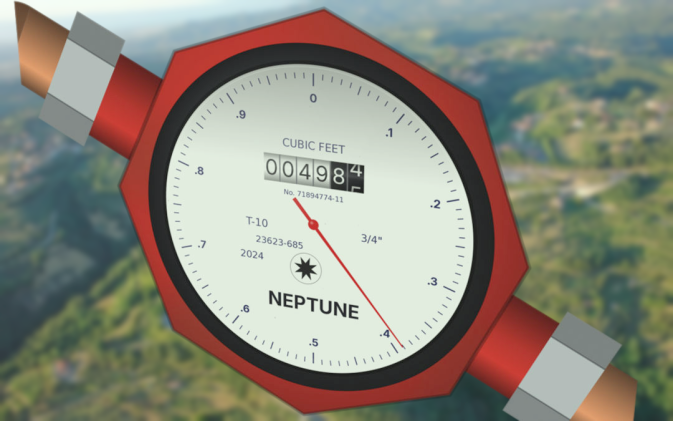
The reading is 4984.39 ft³
